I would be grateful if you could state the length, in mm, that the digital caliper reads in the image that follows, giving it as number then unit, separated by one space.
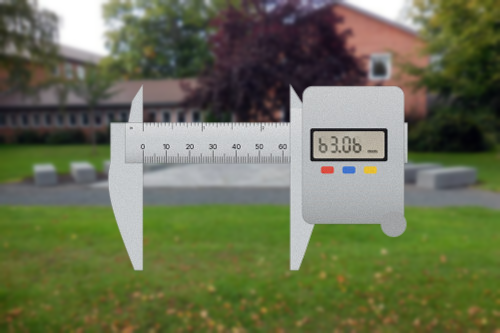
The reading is 63.06 mm
